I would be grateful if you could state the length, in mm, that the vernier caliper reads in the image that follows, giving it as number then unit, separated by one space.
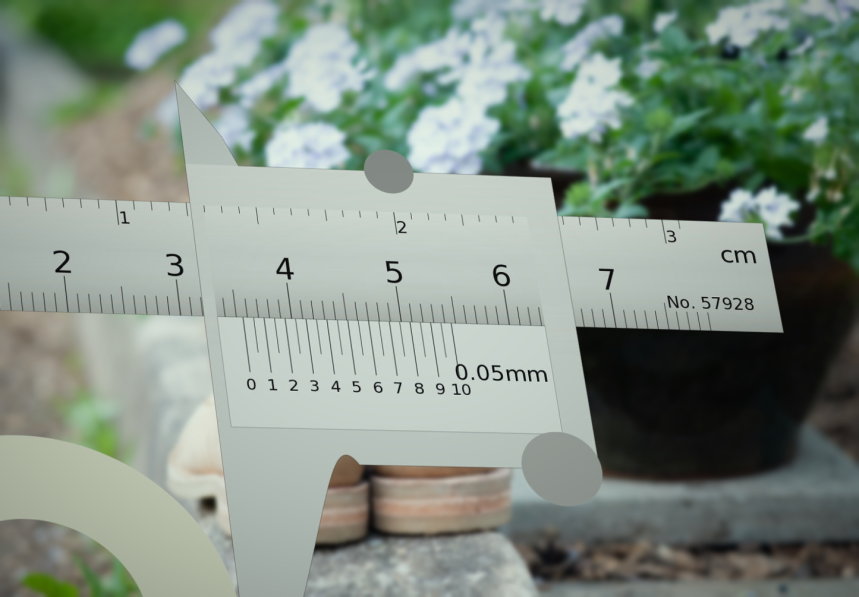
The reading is 35.6 mm
